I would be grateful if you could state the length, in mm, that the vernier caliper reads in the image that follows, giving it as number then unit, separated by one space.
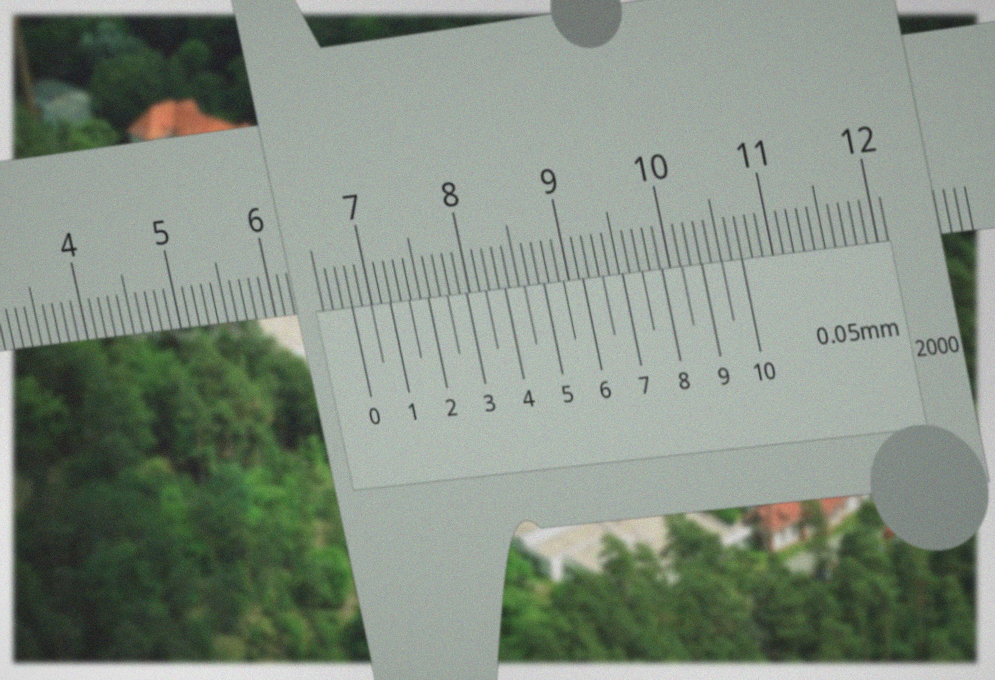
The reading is 68.0 mm
